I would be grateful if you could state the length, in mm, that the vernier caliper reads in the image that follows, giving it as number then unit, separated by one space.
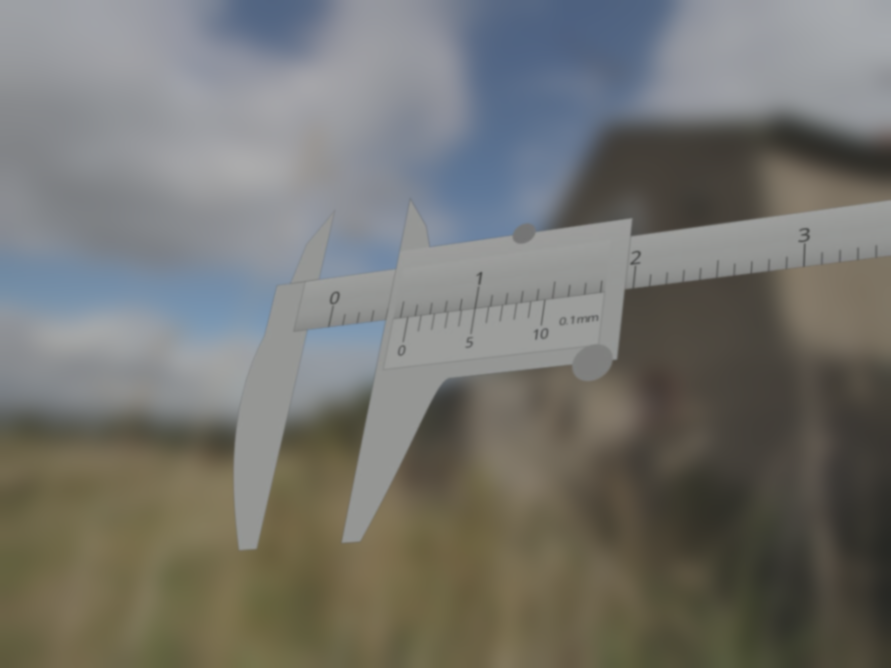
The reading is 5.5 mm
